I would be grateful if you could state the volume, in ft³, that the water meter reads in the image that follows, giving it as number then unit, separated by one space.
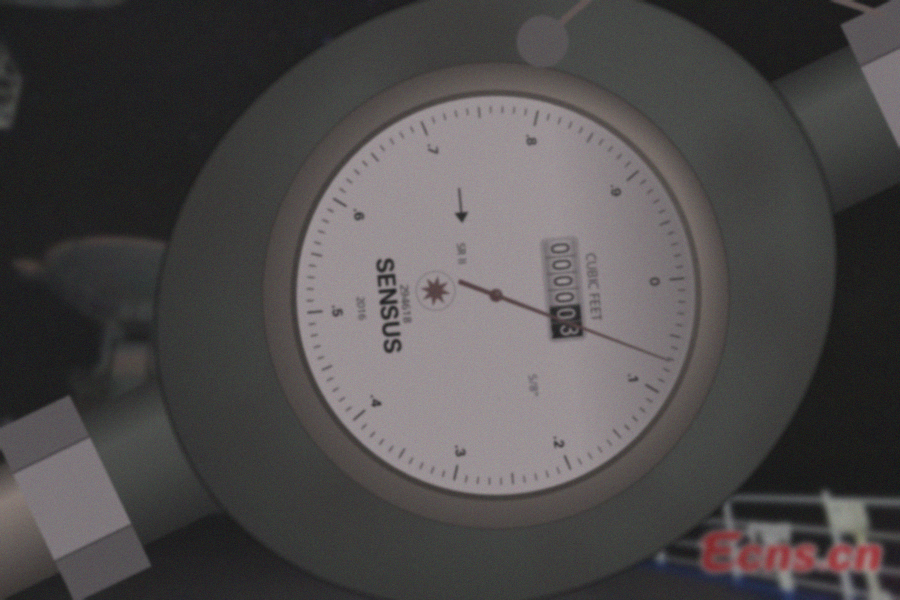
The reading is 3.07 ft³
